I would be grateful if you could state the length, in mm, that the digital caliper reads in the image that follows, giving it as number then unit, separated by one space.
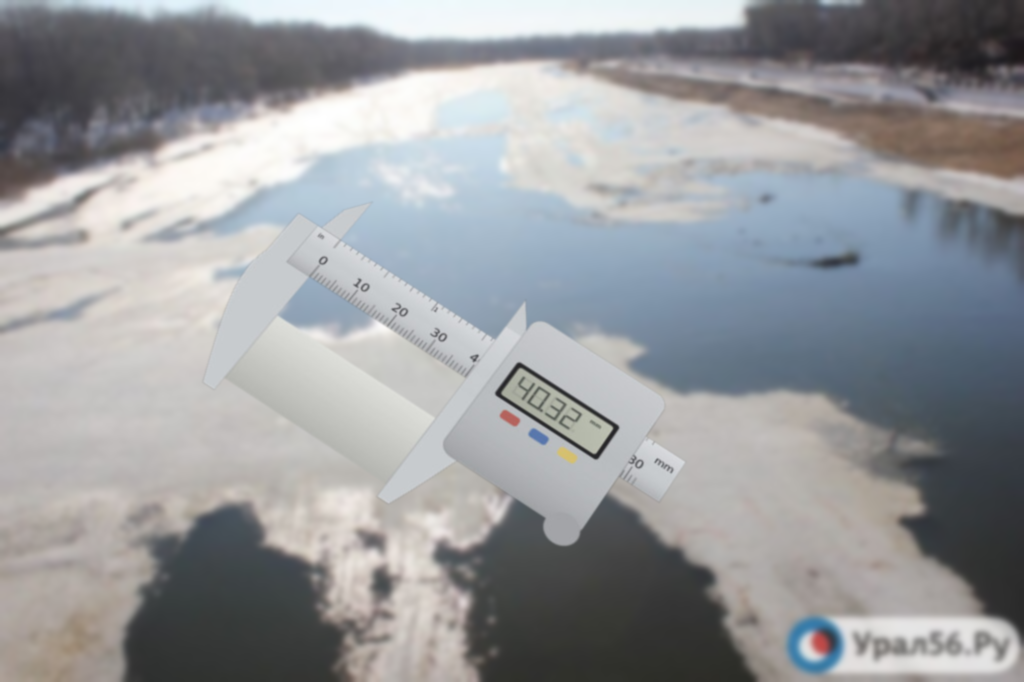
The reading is 40.32 mm
